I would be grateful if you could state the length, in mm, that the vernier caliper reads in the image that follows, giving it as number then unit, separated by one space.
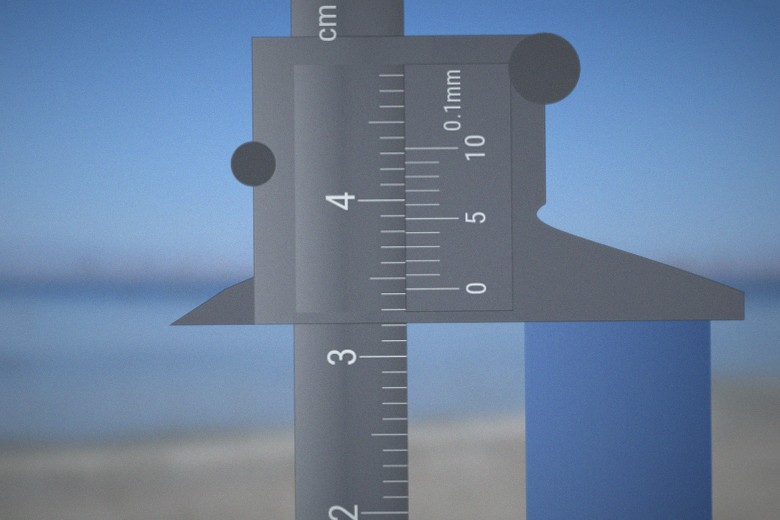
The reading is 34.3 mm
